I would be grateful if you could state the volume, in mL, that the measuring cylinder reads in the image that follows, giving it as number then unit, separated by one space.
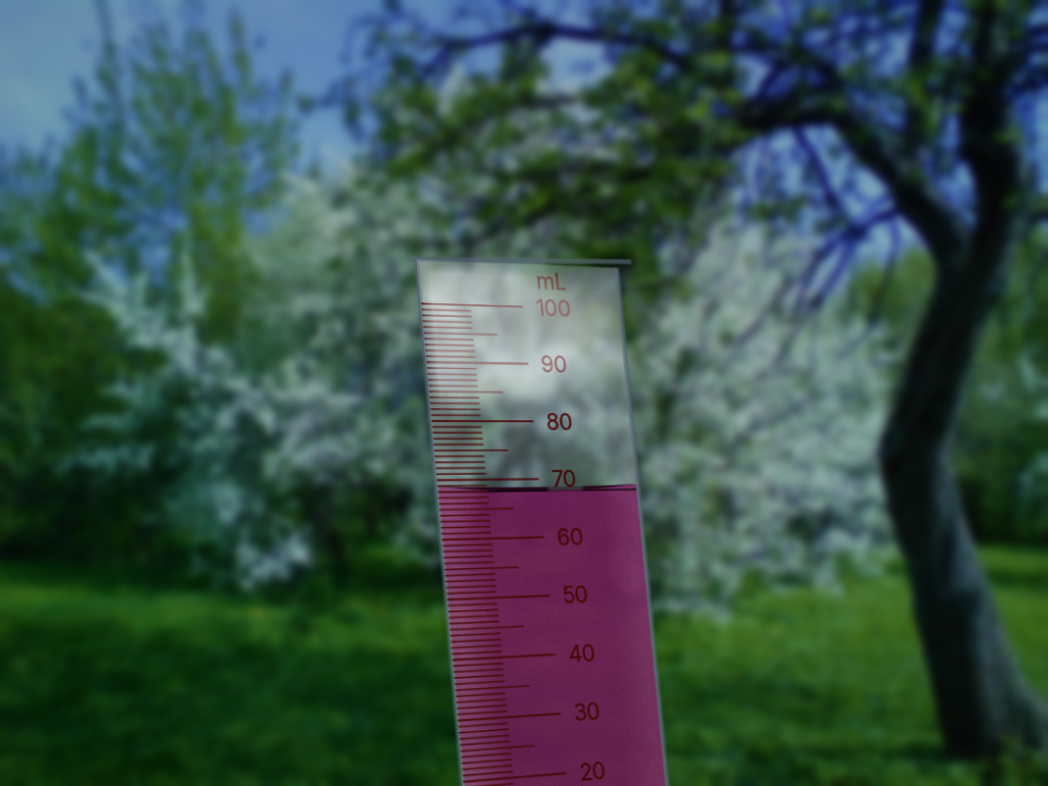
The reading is 68 mL
